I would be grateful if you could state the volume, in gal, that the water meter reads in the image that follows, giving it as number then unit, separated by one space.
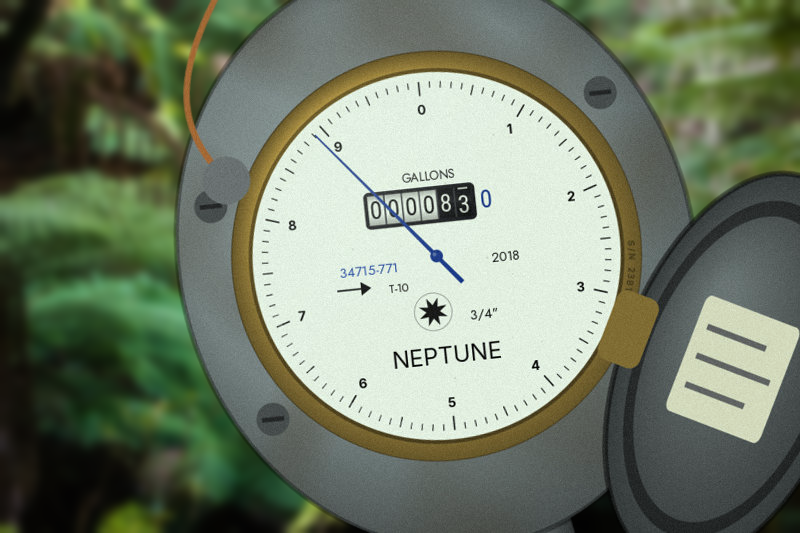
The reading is 828.9 gal
